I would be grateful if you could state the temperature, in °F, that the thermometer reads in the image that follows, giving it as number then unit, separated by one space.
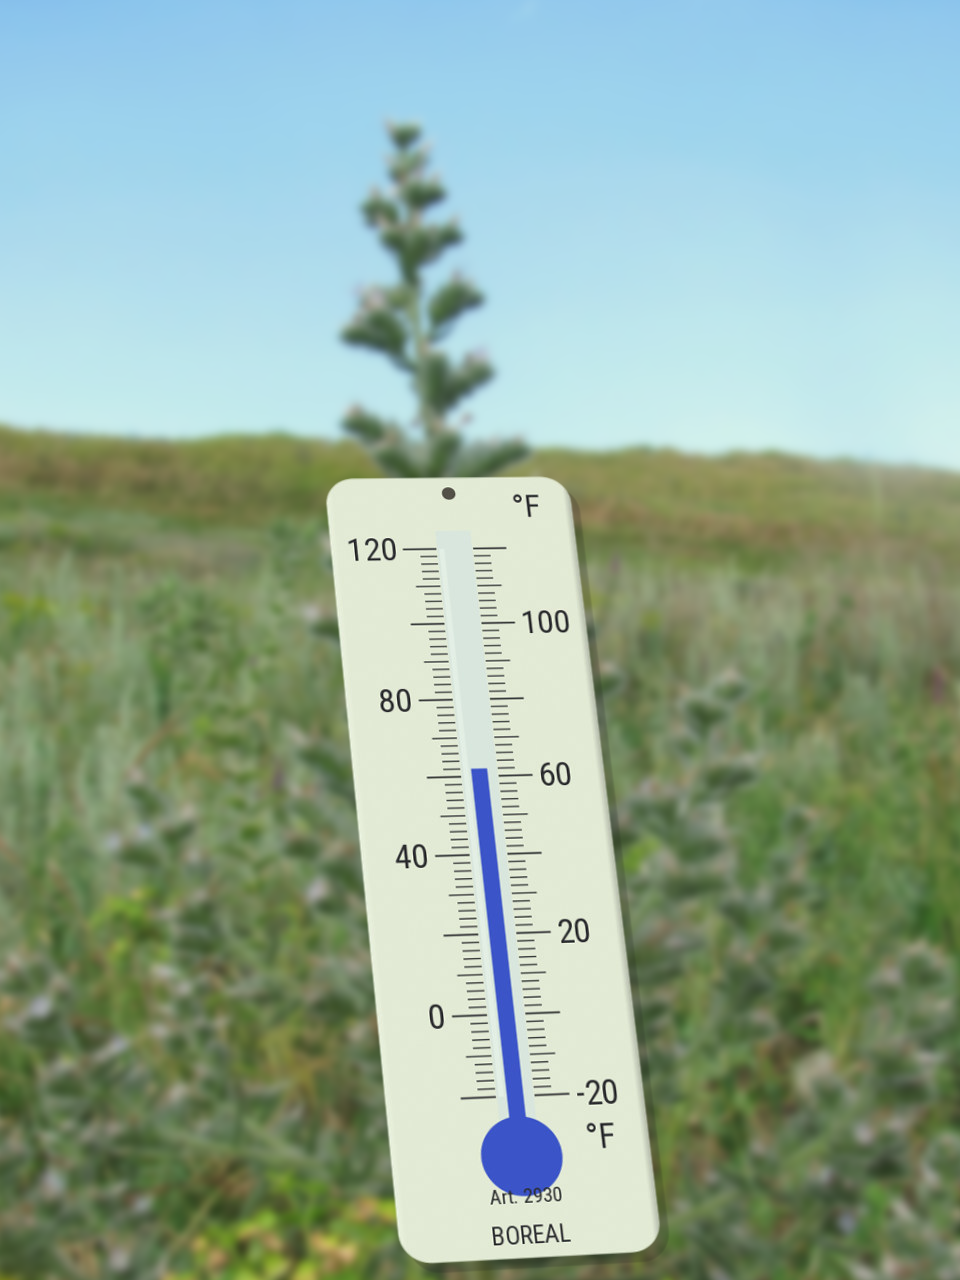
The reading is 62 °F
